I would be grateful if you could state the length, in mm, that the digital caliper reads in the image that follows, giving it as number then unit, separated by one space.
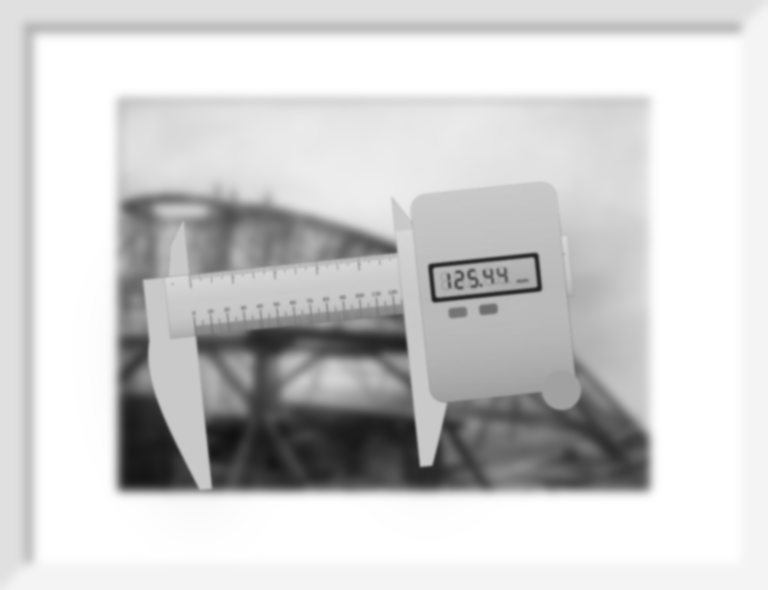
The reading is 125.44 mm
